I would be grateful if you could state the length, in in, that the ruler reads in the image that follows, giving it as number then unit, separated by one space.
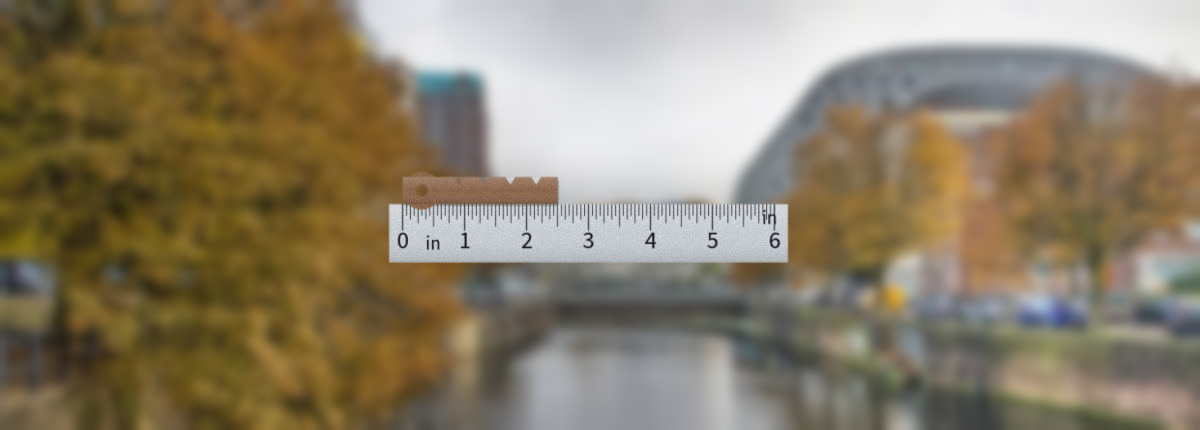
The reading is 2.5 in
